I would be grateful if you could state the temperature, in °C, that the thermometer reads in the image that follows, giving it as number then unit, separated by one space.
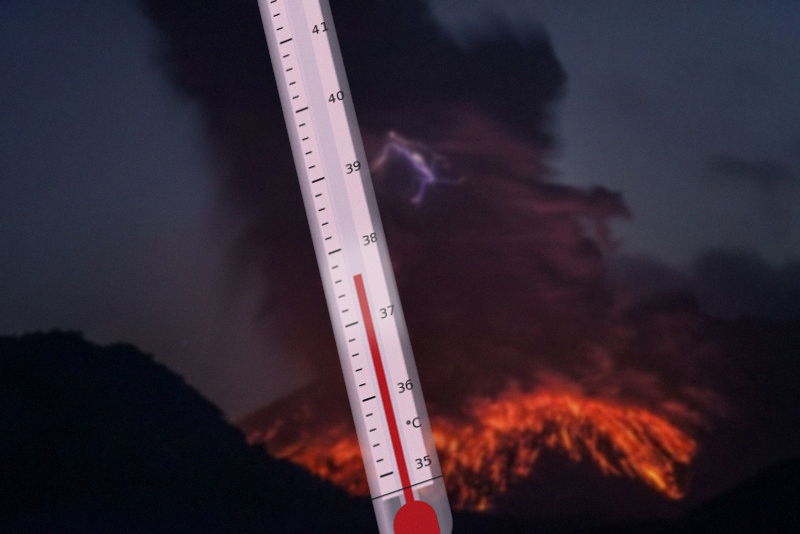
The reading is 37.6 °C
